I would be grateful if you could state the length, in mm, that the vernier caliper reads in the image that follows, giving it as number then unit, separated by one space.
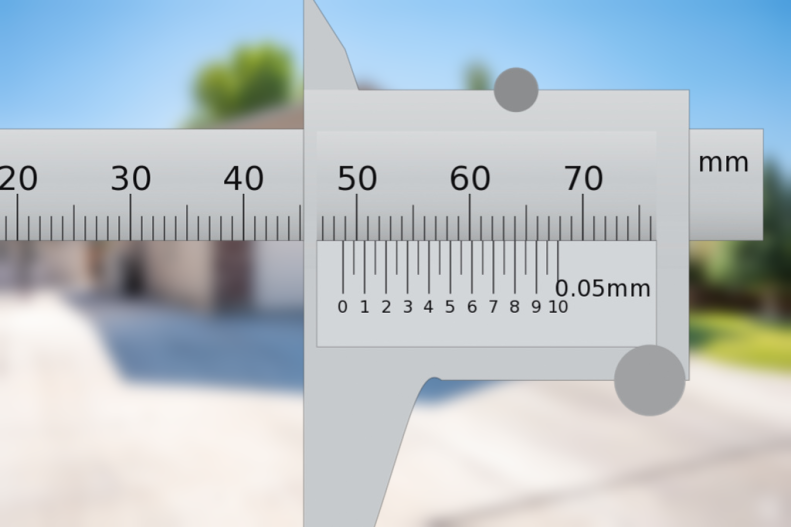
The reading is 48.8 mm
